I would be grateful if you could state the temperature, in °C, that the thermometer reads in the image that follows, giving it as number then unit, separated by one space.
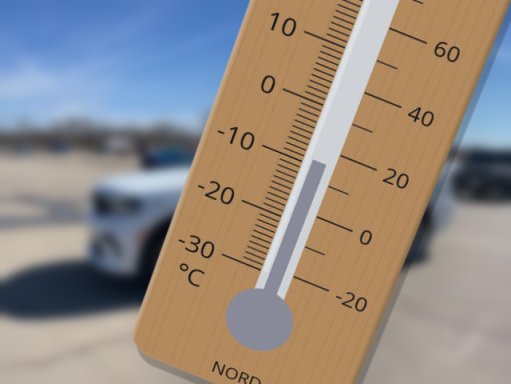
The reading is -9 °C
